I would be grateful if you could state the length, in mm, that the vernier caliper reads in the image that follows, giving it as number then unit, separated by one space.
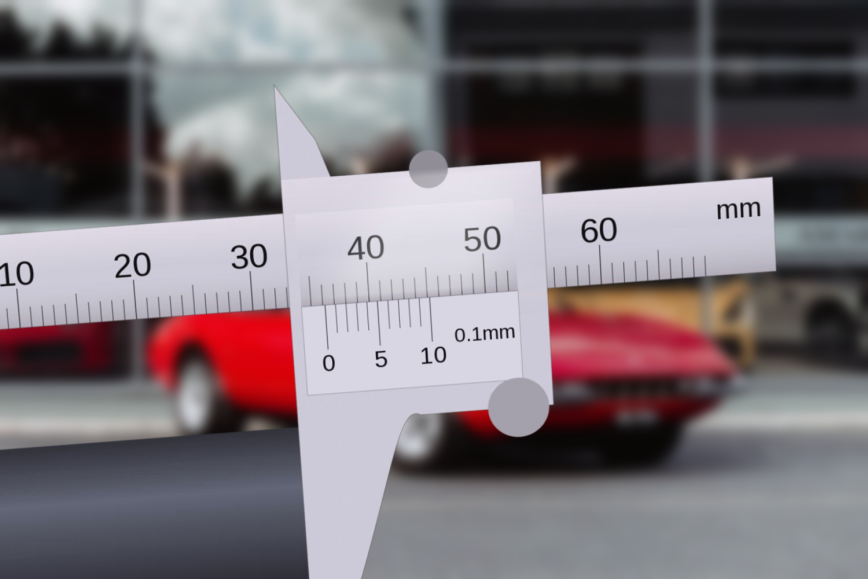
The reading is 36.2 mm
